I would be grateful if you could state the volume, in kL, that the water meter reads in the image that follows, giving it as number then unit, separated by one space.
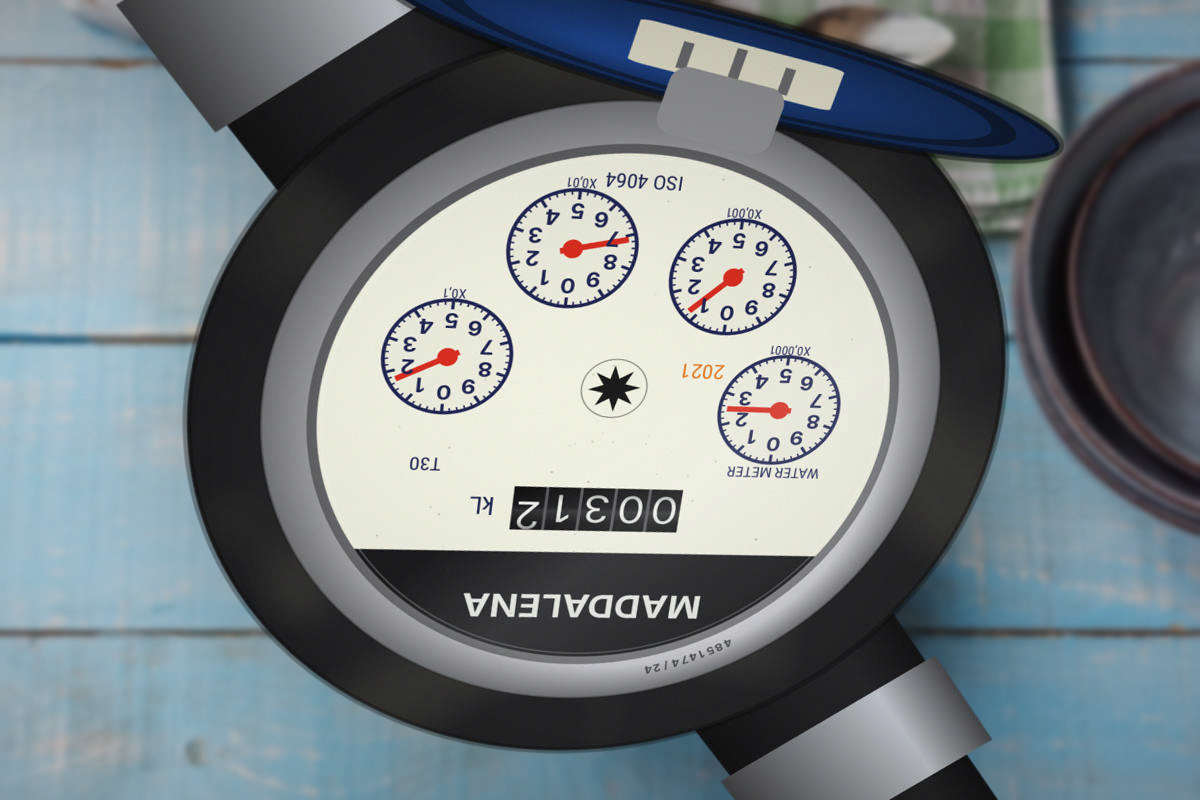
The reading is 312.1712 kL
